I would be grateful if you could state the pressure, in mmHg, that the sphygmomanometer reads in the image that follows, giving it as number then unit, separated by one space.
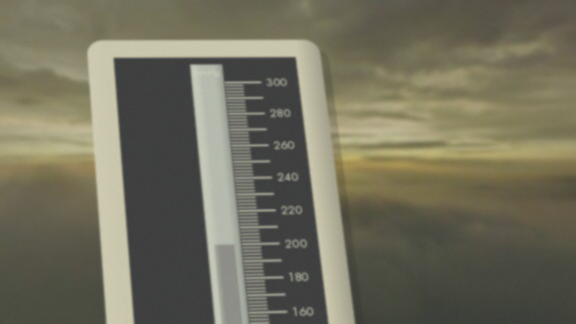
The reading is 200 mmHg
